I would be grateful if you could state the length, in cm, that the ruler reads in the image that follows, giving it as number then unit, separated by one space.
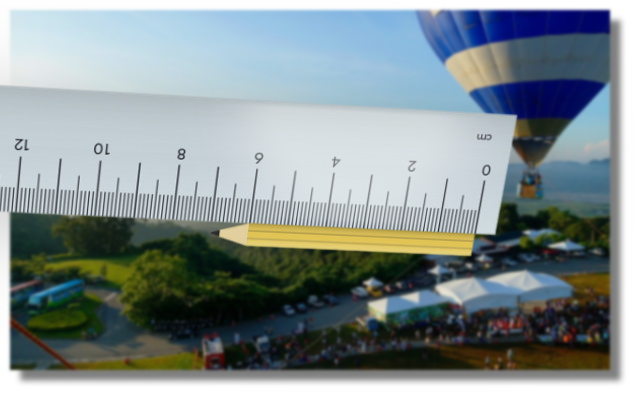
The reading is 7 cm
